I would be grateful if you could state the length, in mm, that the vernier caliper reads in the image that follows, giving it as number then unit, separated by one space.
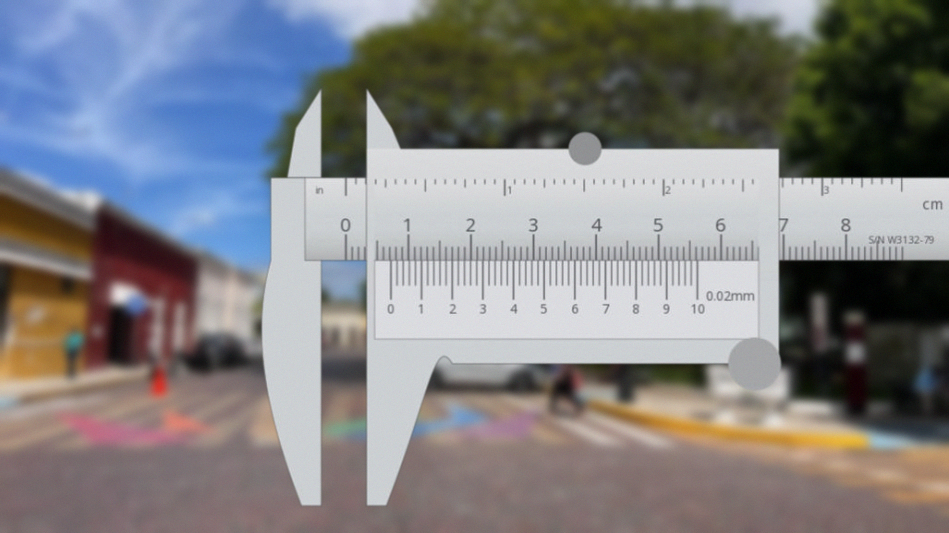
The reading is 7.2 mm
